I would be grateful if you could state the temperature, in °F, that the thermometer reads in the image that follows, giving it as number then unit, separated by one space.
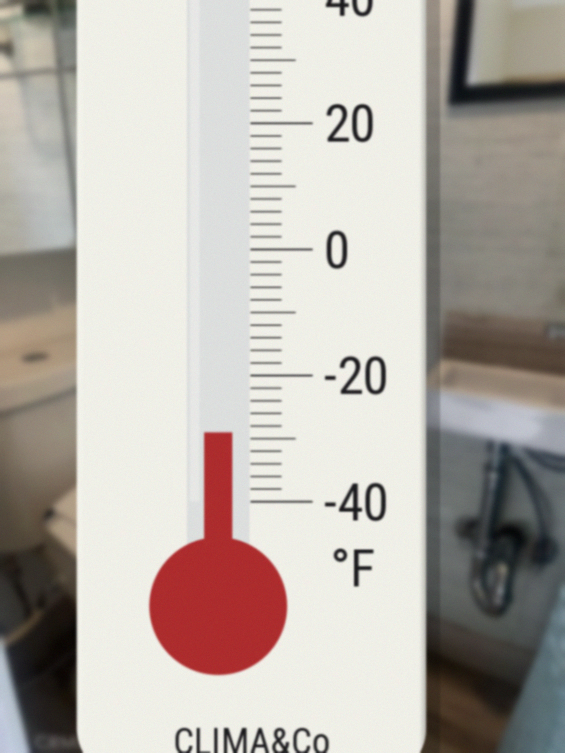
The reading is -29 °F
